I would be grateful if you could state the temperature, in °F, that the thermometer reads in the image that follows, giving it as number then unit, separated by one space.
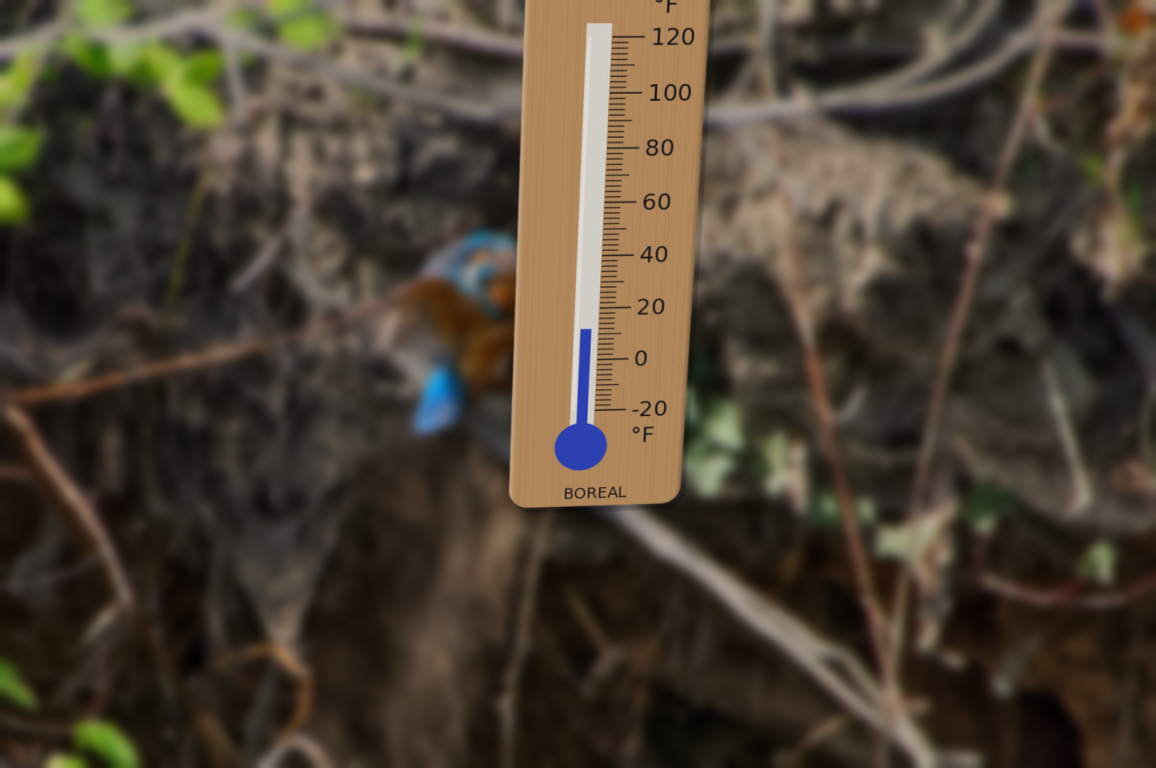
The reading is 12 °F
